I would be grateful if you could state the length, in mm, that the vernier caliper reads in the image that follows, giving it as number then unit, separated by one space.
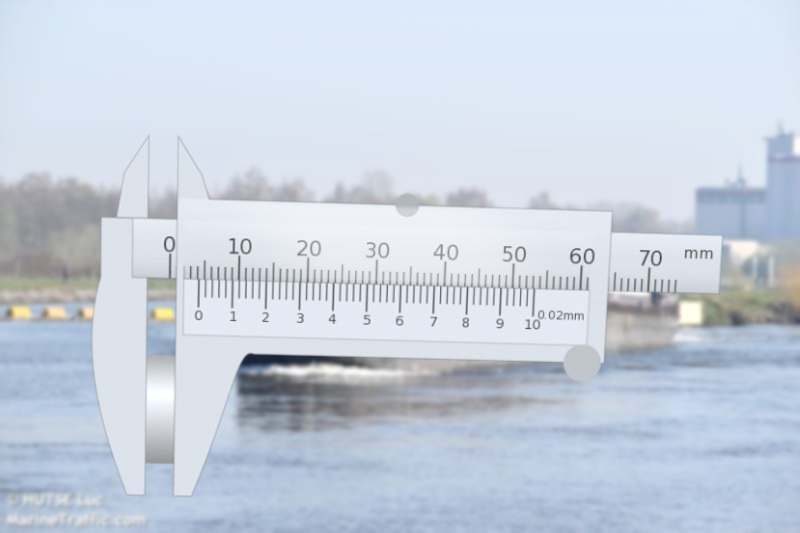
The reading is 4.2 mm
